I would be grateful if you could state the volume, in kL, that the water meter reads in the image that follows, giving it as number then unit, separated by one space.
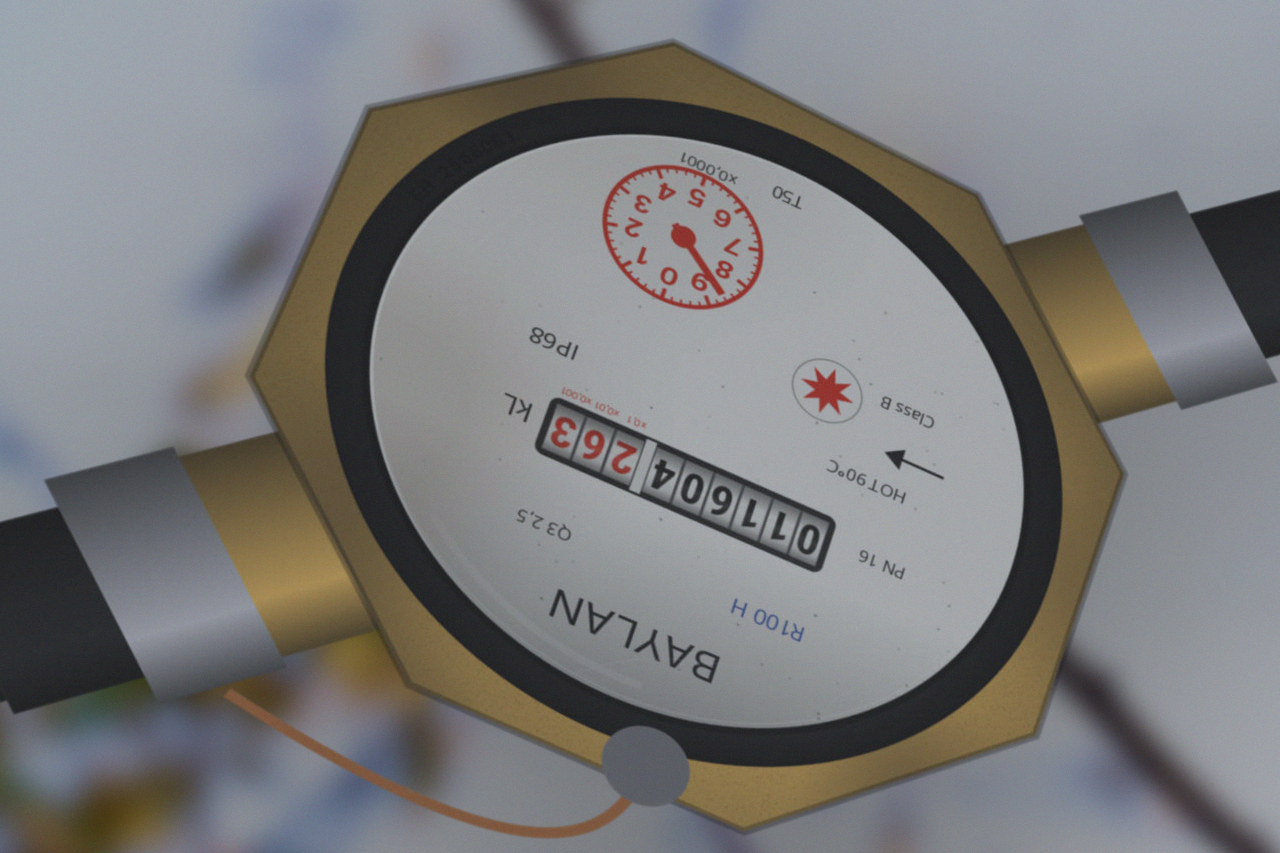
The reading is 11604.2638 kL
